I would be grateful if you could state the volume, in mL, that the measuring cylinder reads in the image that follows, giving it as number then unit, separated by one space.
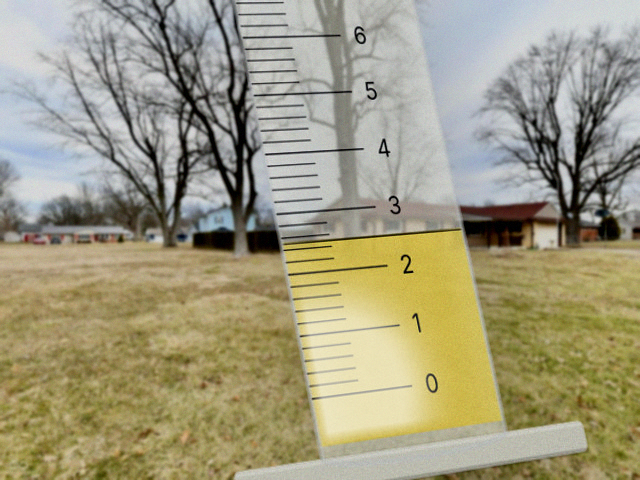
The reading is 2.5 mL
